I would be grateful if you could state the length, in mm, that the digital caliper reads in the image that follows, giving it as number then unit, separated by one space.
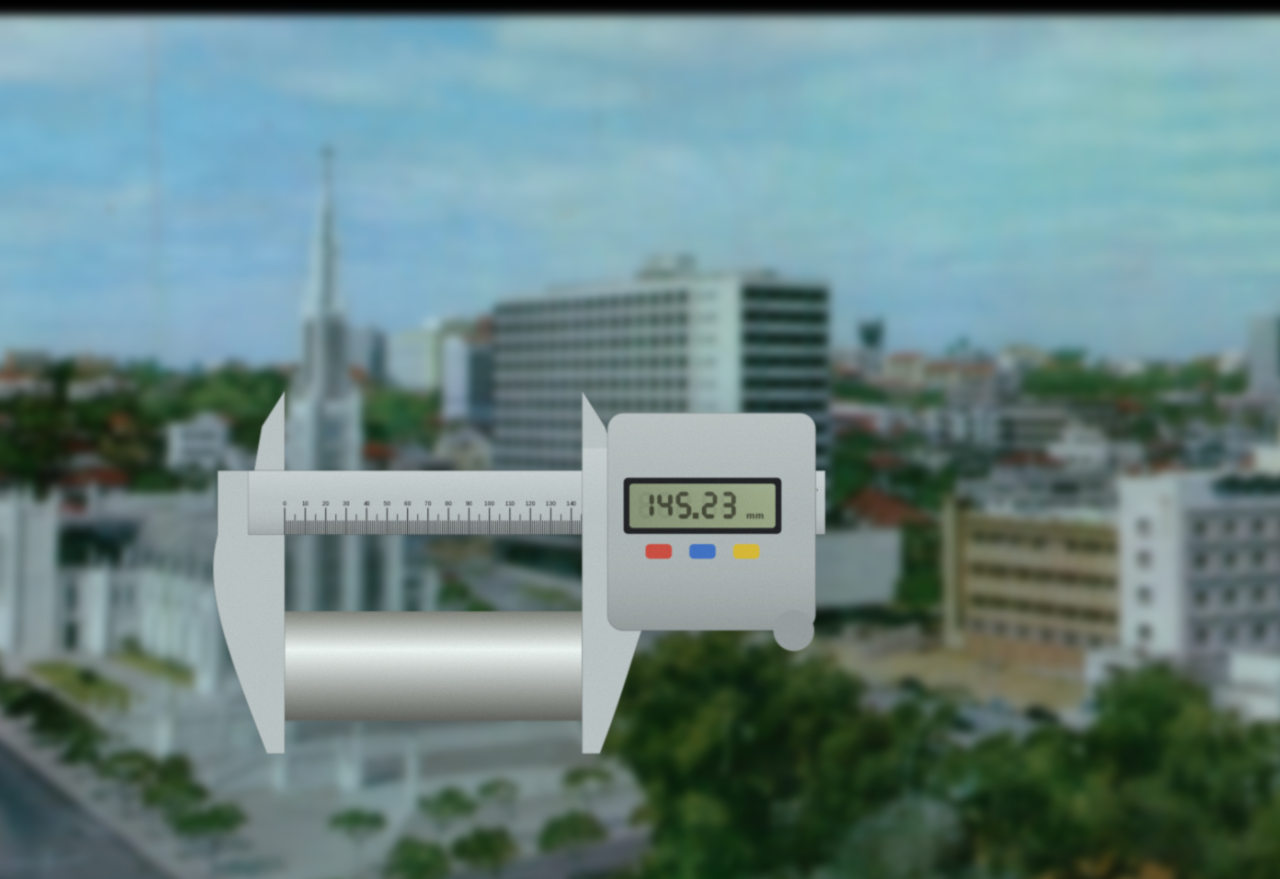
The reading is 145.23 mm
